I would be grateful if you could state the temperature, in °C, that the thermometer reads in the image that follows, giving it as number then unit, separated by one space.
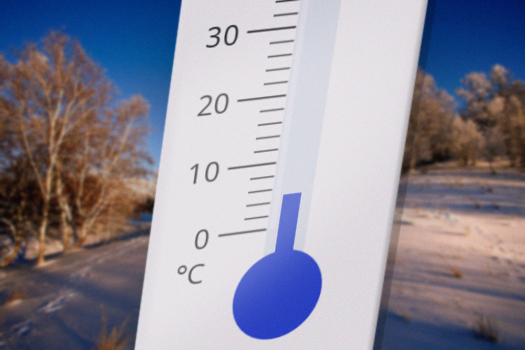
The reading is 5 °C
